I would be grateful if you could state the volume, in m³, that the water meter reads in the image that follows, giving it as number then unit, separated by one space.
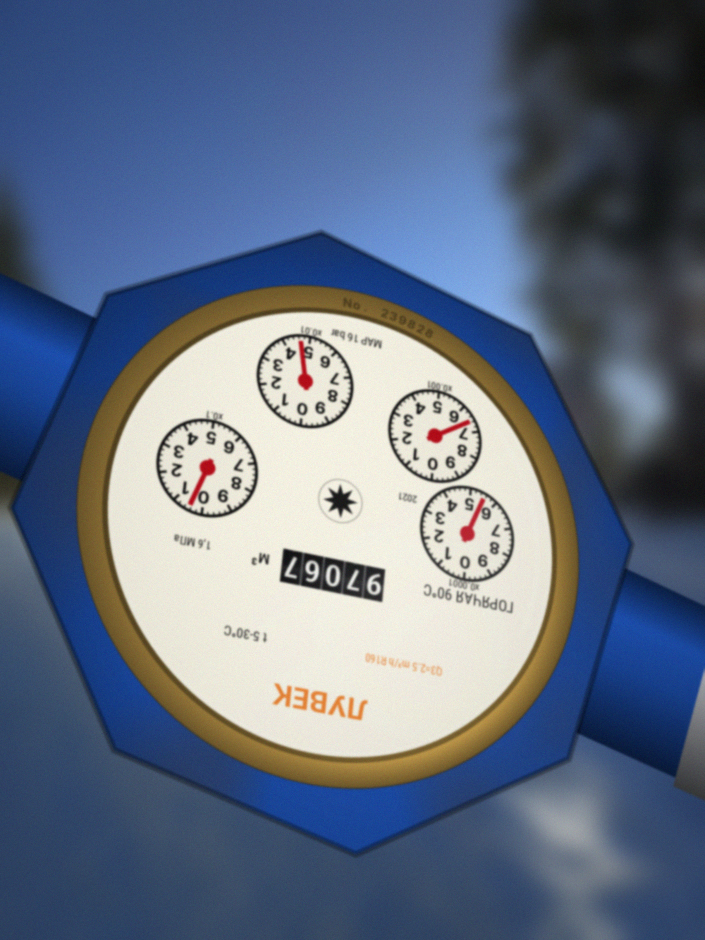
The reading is 97067.0465 m³
